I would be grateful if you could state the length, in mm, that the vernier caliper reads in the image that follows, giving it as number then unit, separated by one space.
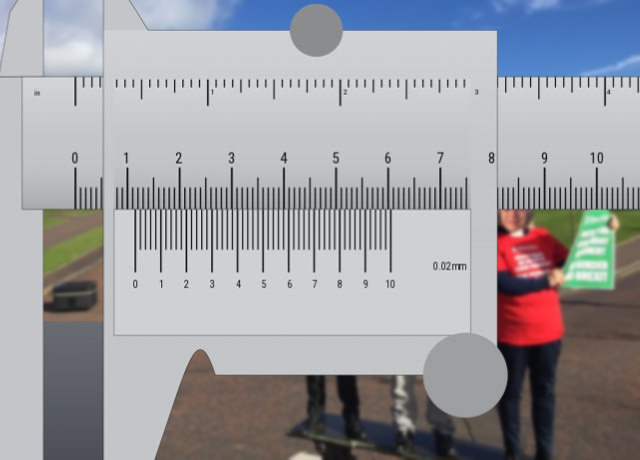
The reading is 11.5 mm
